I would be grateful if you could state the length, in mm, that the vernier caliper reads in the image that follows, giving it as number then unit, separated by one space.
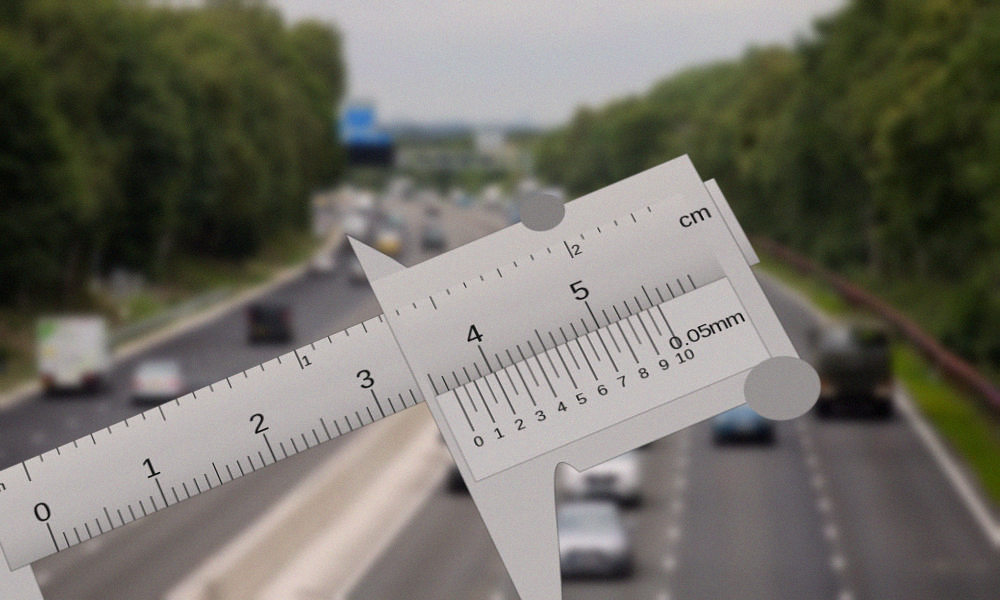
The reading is 36.4 mm
